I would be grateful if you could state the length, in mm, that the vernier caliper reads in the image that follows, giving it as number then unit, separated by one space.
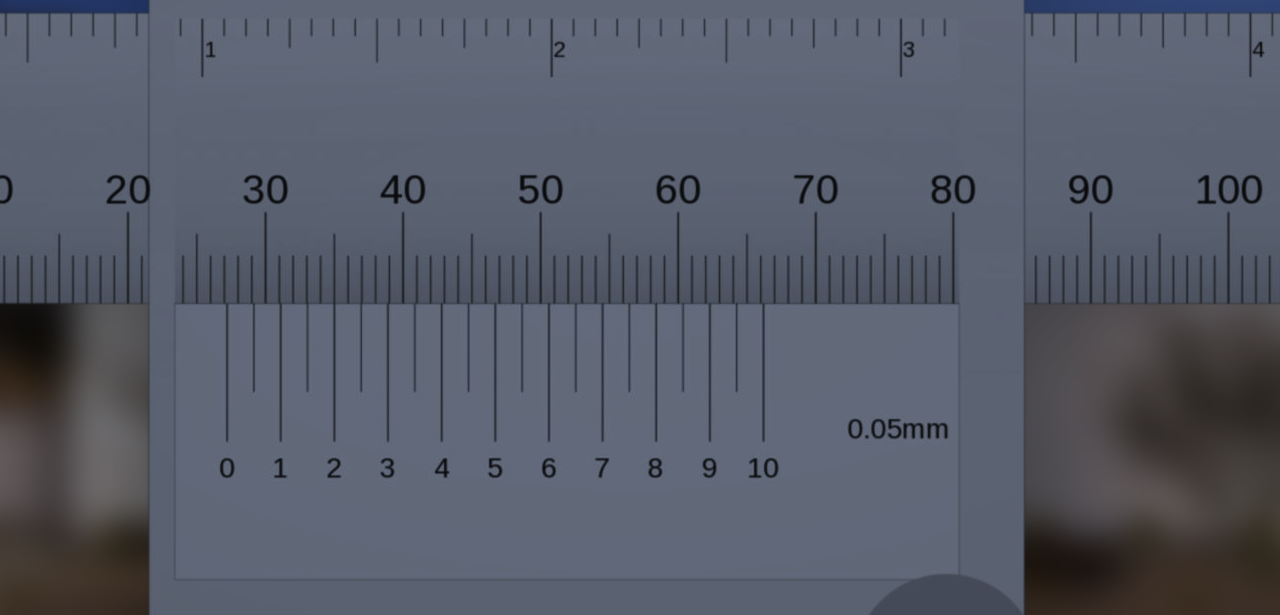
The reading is 27.2 mm
